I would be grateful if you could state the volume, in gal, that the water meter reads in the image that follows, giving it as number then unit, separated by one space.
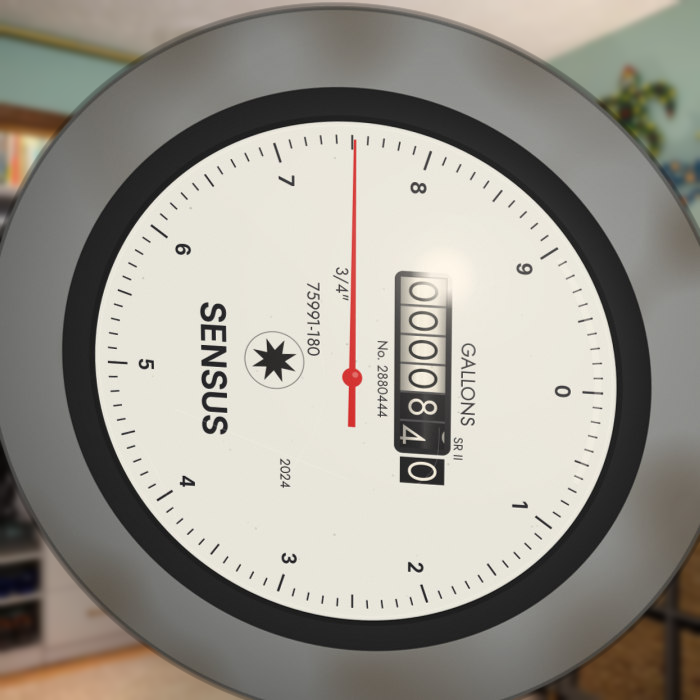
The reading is 837.5 gal
